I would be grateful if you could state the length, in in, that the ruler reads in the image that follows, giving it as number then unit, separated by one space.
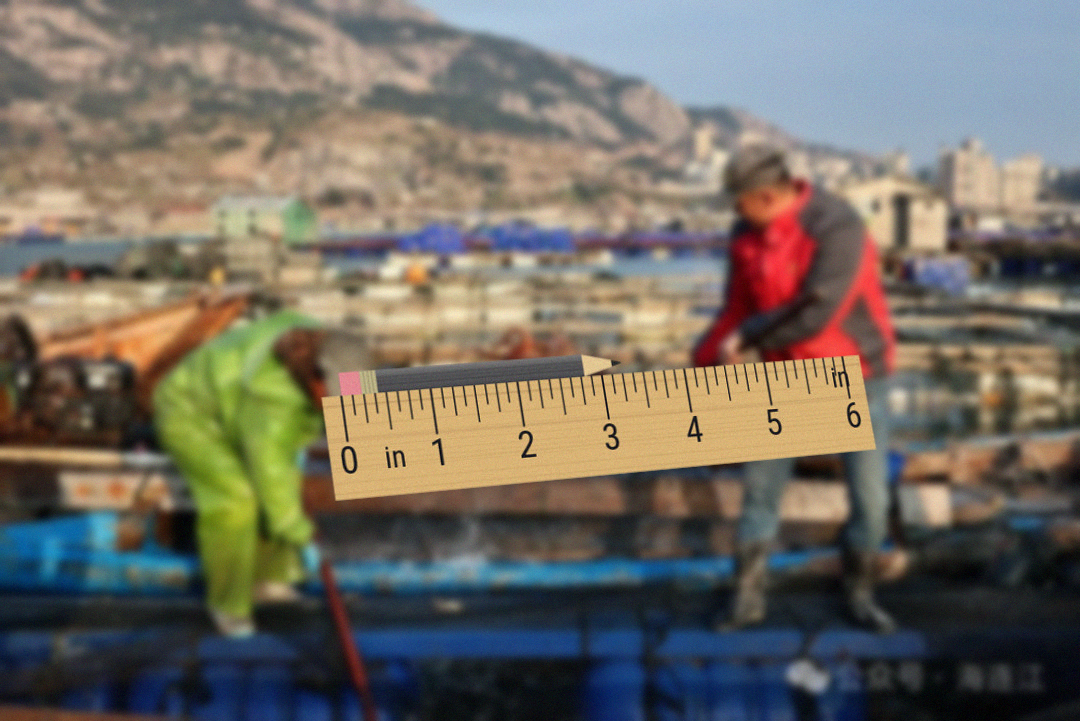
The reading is 3.25 in
